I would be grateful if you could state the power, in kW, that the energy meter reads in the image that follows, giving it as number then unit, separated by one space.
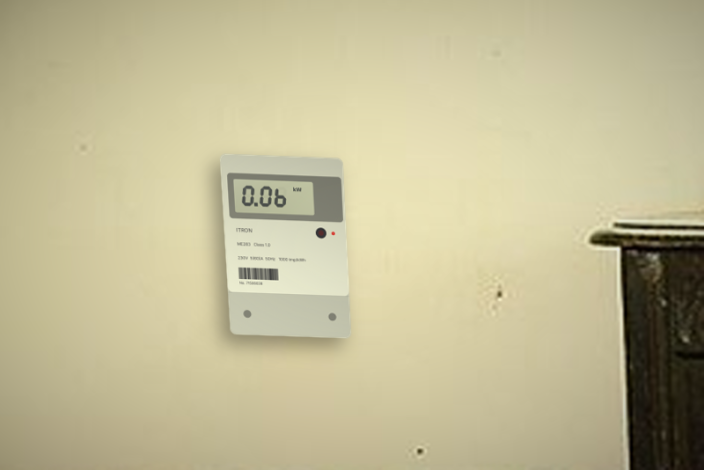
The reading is 0.06 kW
